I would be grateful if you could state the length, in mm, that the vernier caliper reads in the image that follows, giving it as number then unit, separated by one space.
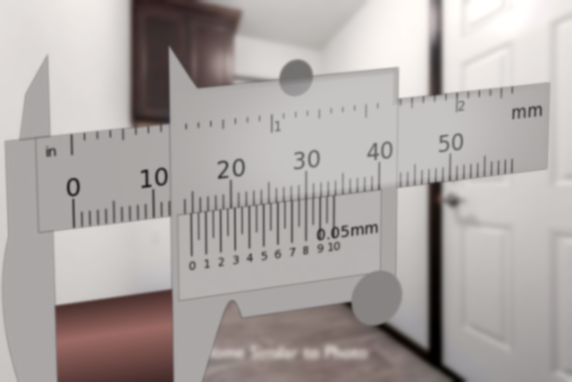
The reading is 14.8 mm
